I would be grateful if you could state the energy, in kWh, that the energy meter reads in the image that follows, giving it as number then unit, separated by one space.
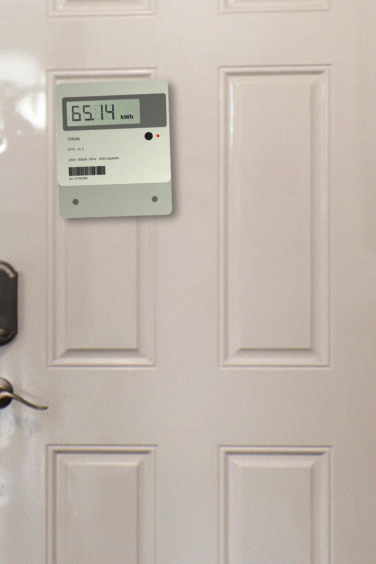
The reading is 65.14 kWh
